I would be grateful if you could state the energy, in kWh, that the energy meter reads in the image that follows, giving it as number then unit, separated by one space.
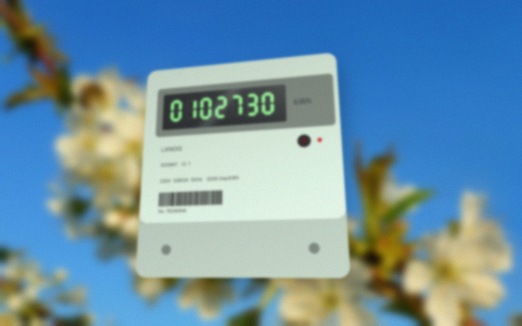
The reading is 102730 kWh
